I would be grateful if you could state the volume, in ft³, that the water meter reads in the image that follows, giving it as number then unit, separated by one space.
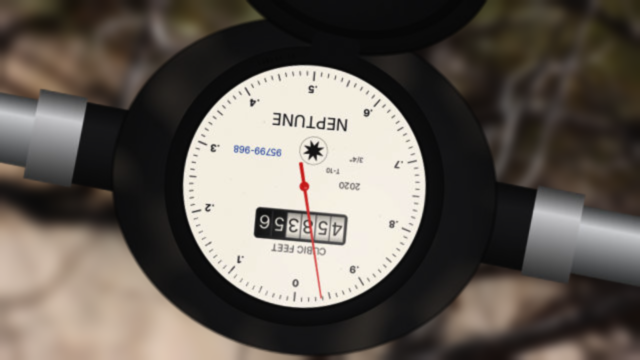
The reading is 458355.96 ft³
